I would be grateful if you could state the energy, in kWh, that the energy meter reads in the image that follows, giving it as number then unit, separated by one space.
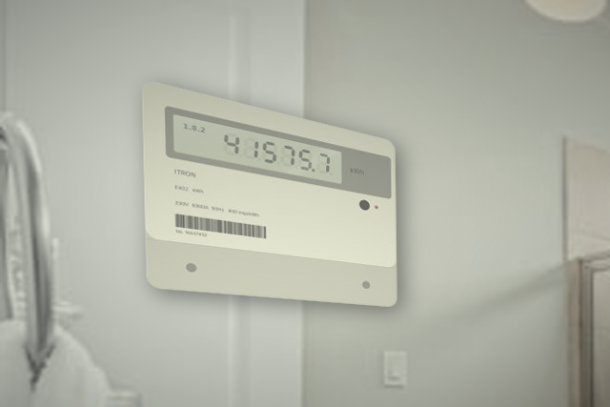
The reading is 41575.7 kWh
